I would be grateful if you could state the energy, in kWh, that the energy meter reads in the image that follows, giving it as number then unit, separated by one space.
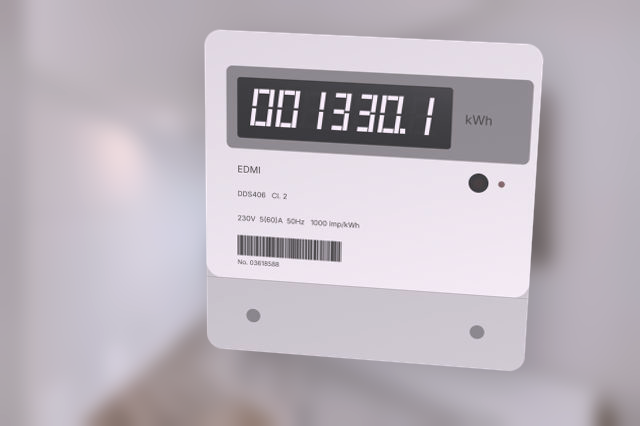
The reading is 1330.1 kWh
